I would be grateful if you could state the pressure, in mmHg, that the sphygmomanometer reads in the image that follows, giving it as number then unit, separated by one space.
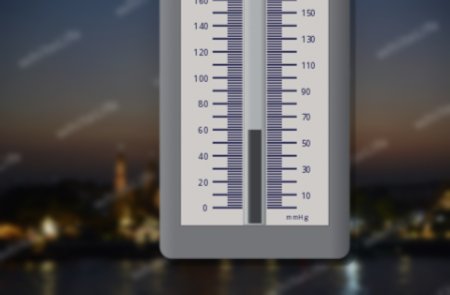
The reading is 60 mmHg
